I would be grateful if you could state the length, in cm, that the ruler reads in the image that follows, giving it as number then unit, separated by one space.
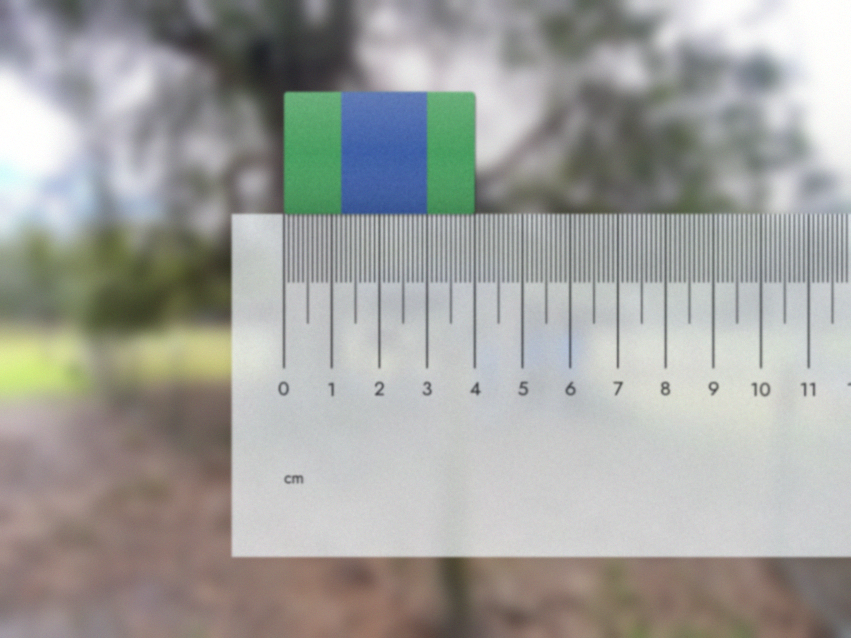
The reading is 4 cm
